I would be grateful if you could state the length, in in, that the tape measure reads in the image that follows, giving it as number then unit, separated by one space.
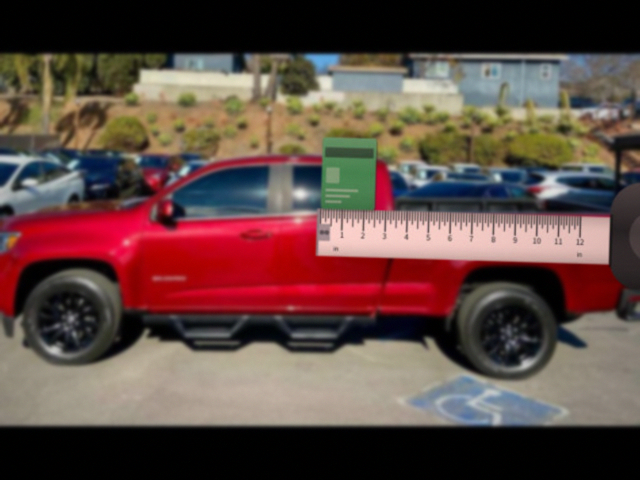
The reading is 2.5 in
